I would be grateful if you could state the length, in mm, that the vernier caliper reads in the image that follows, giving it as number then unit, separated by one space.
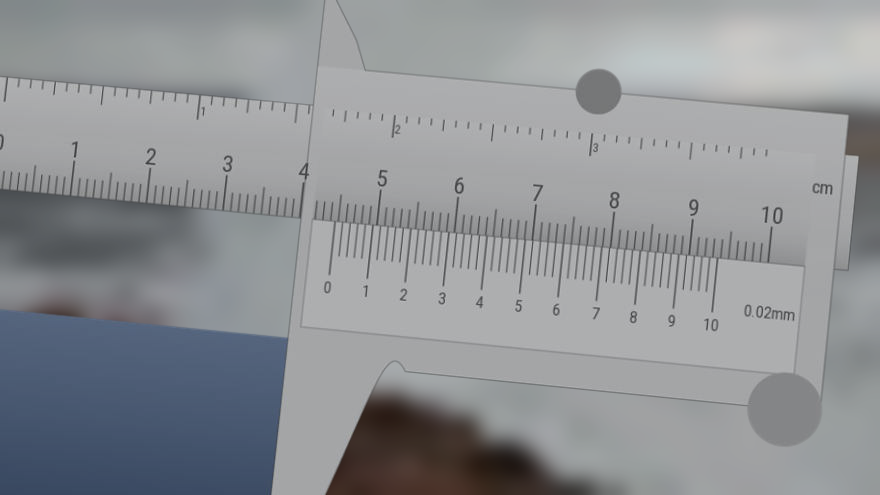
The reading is 44.6 mm
